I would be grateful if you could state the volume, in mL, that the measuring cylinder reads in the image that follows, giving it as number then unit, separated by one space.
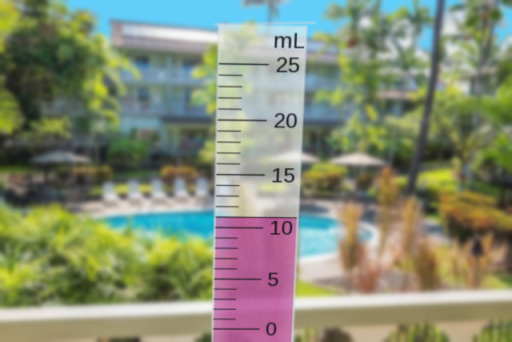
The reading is 11 mL
